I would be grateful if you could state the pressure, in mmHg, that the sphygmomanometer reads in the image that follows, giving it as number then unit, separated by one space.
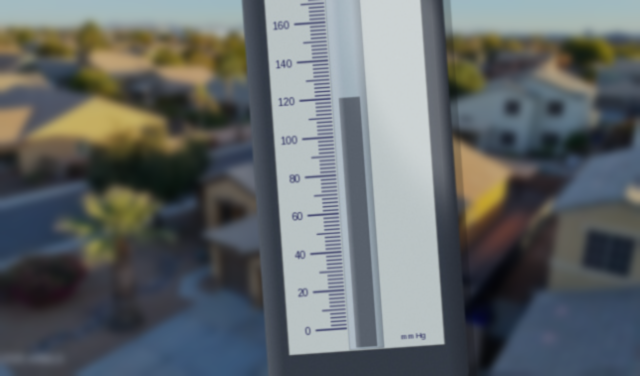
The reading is 120 mmHg
